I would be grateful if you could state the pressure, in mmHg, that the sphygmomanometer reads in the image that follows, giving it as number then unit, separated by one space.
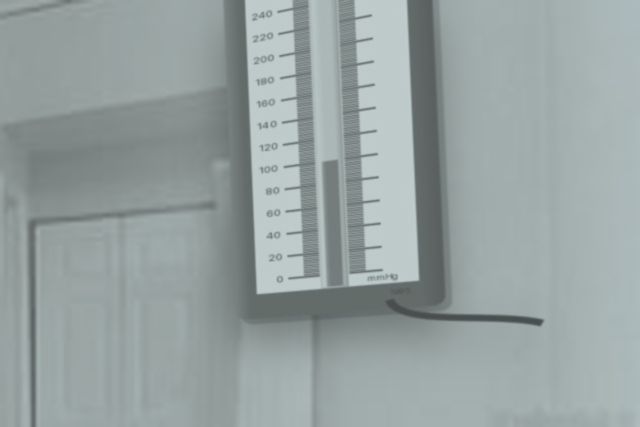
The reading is 100 mmHg
